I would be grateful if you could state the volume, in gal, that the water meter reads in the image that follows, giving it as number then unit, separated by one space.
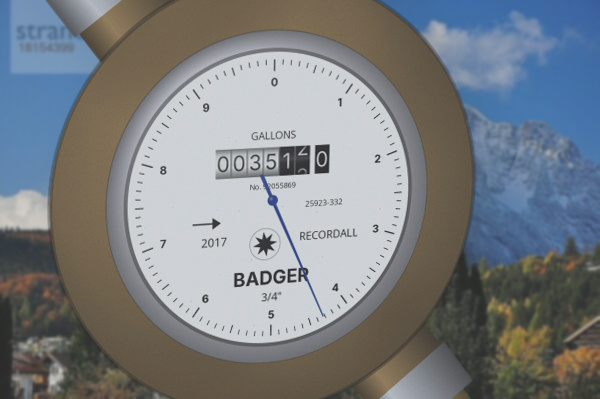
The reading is 35124.3 gal
